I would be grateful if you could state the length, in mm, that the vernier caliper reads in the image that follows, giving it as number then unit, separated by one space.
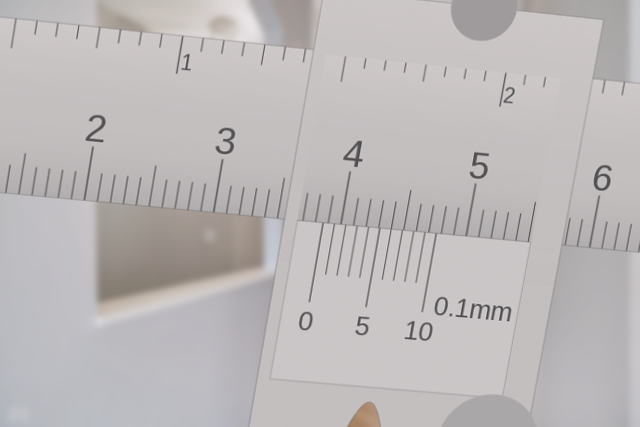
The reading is 38.6 mm
